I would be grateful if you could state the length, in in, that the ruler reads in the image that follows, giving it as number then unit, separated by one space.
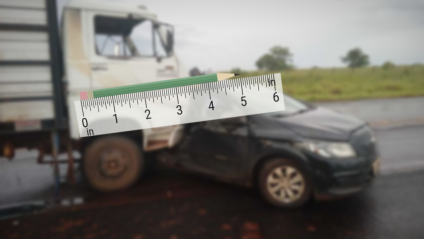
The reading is 5 in
